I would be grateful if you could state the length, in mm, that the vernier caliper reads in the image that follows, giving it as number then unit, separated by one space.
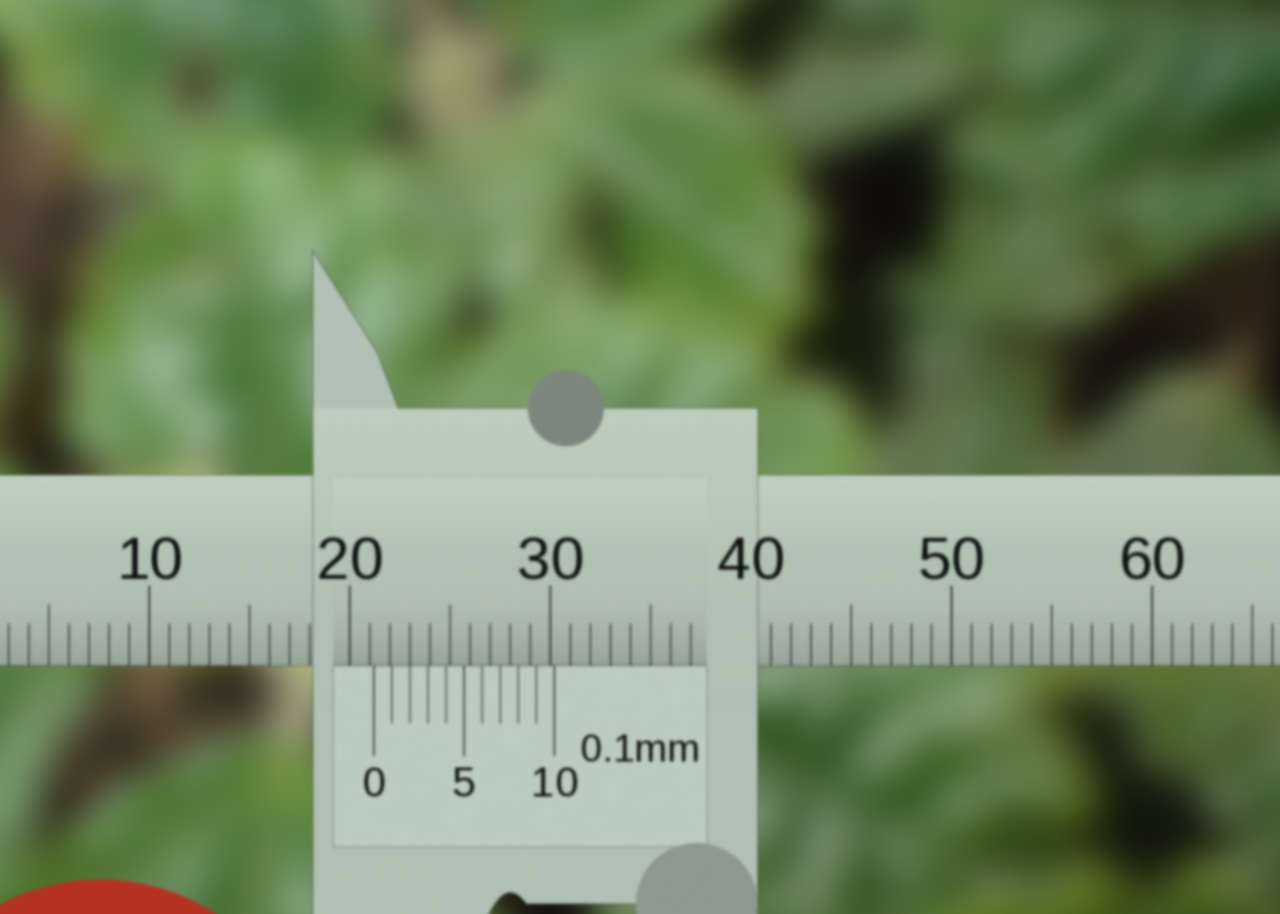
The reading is 21.2 mm
